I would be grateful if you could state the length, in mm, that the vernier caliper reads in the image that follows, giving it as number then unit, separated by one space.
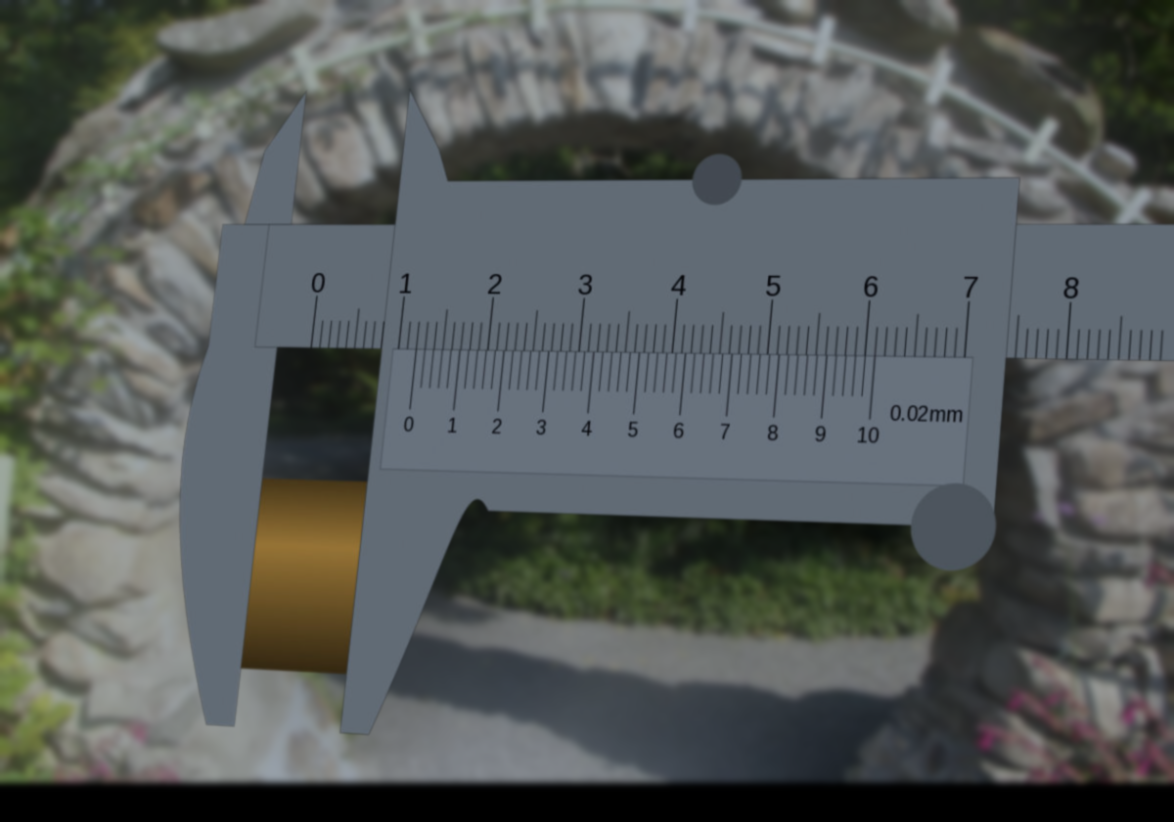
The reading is 12.0 mm
